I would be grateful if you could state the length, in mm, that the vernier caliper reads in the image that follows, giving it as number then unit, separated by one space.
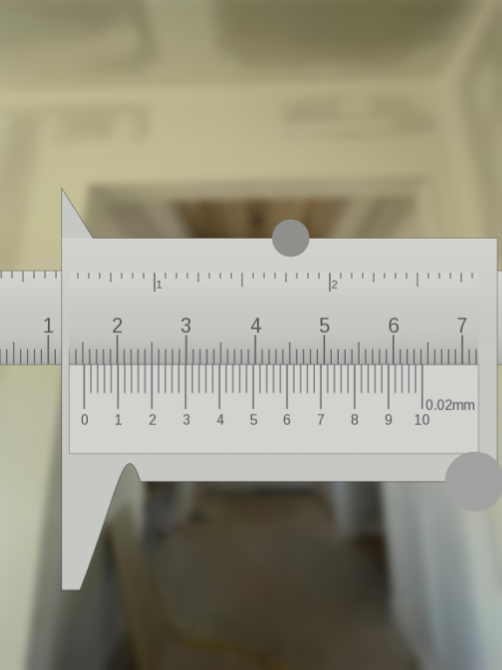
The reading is 15.2 mm
